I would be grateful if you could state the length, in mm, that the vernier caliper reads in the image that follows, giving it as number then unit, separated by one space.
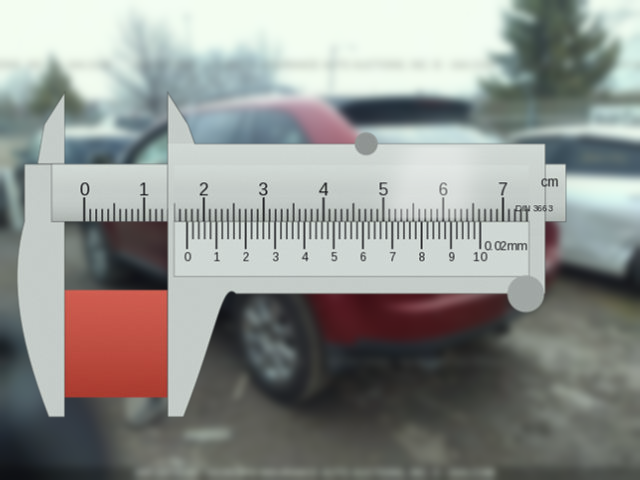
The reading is 17.2 mm
